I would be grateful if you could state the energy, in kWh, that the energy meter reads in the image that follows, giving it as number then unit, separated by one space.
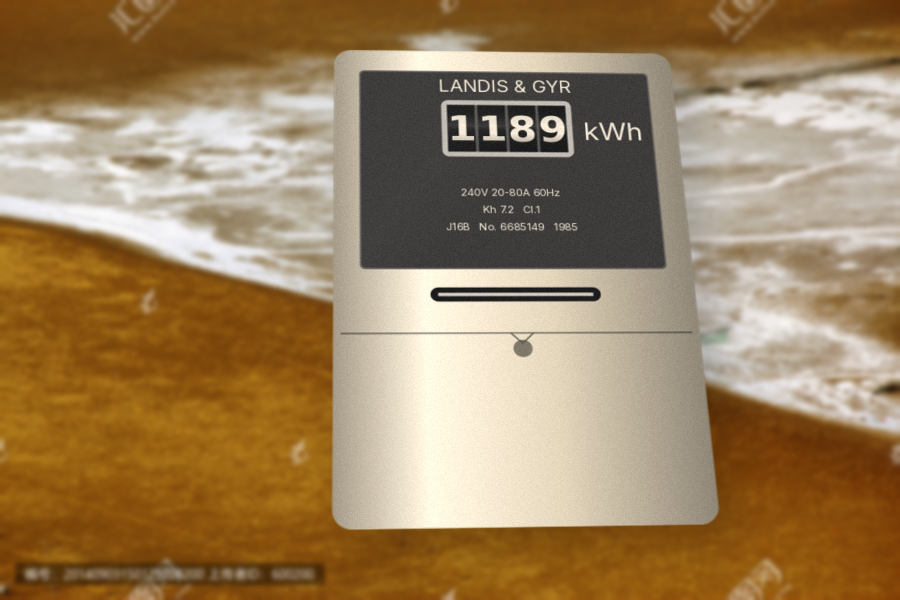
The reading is 1189 kWh
